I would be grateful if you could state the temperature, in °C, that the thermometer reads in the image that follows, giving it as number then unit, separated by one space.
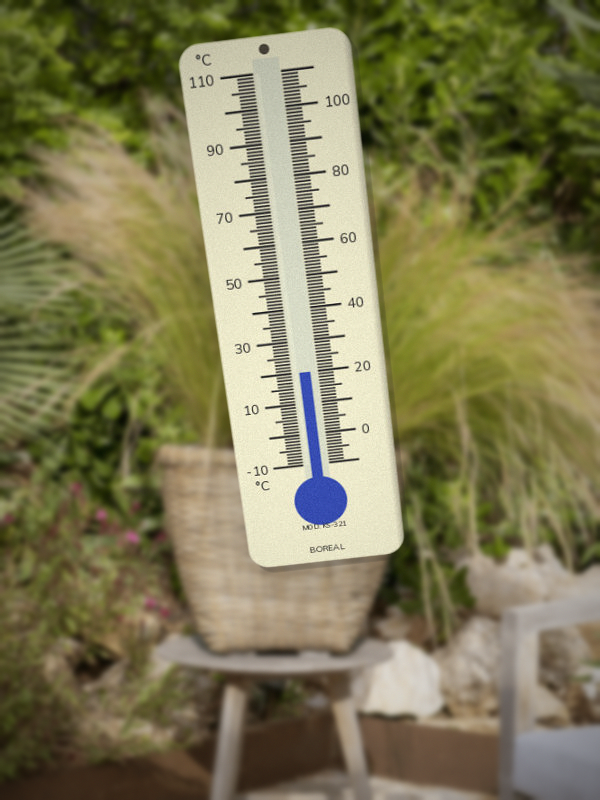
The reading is 20 °C
